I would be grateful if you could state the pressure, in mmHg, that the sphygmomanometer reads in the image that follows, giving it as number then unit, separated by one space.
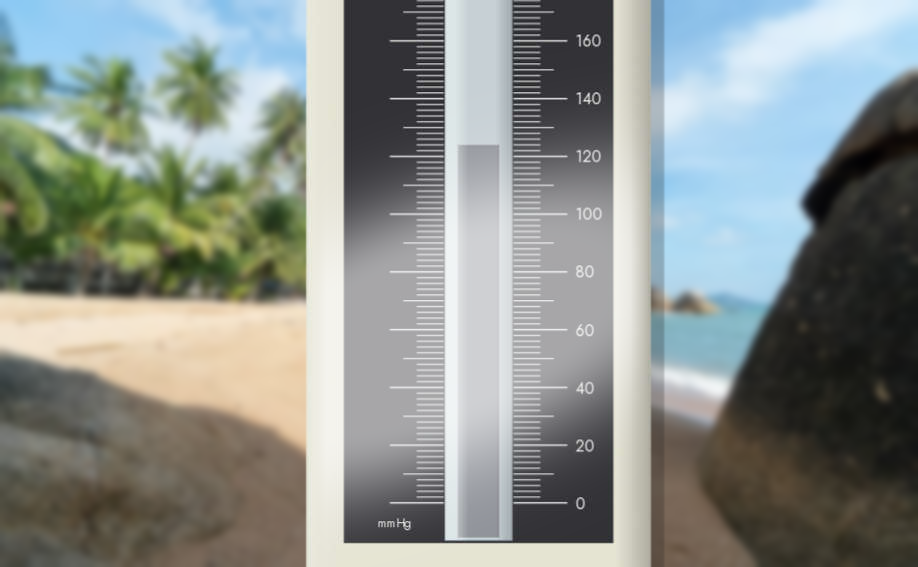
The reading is 124 mmHg
